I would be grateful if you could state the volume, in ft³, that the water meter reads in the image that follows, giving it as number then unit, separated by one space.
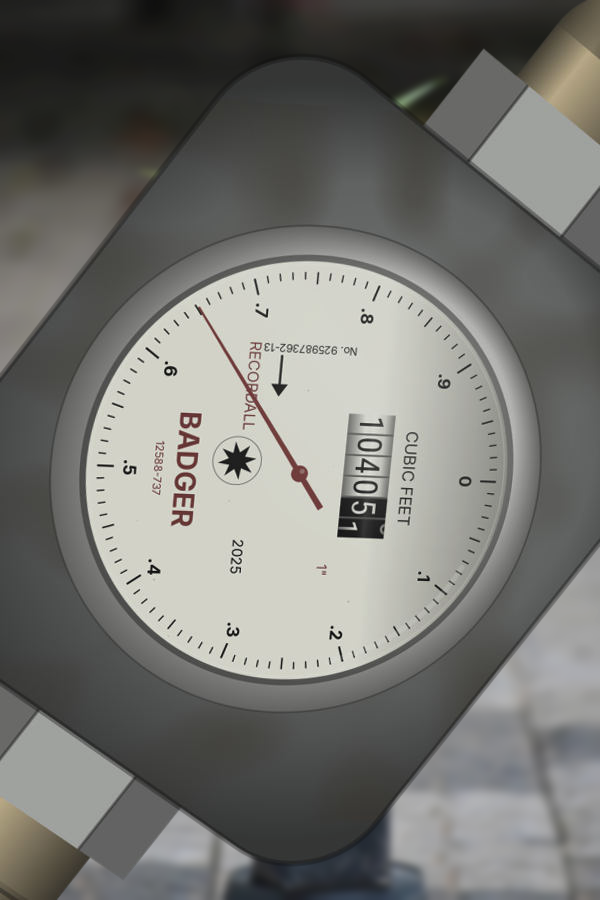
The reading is 104050.65 ft³
